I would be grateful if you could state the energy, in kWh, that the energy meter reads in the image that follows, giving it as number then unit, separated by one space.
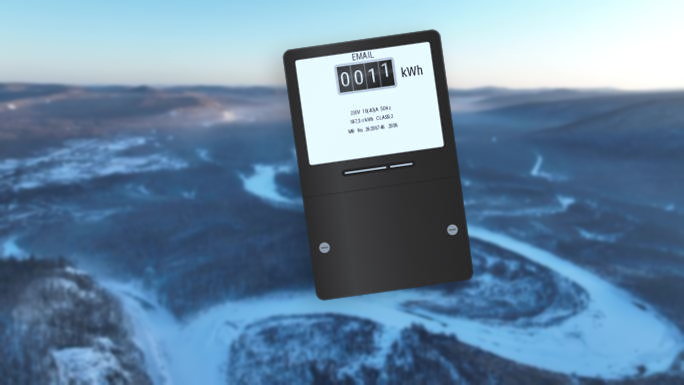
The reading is 11 kWh
